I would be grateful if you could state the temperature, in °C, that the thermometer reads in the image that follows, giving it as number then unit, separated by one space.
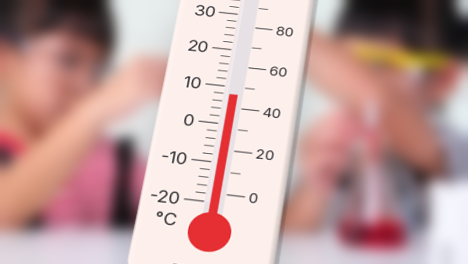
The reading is 8 °C
